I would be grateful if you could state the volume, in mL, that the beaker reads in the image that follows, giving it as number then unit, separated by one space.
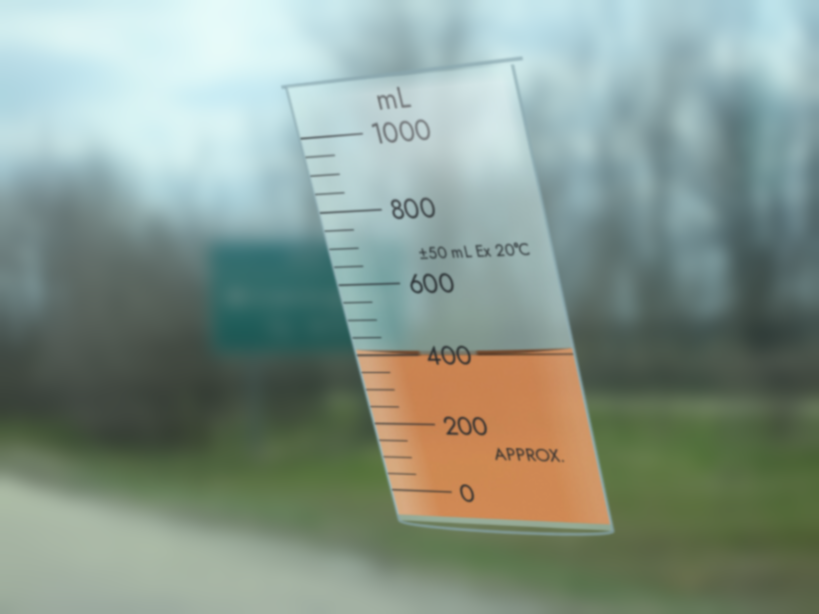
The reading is 400 mL
